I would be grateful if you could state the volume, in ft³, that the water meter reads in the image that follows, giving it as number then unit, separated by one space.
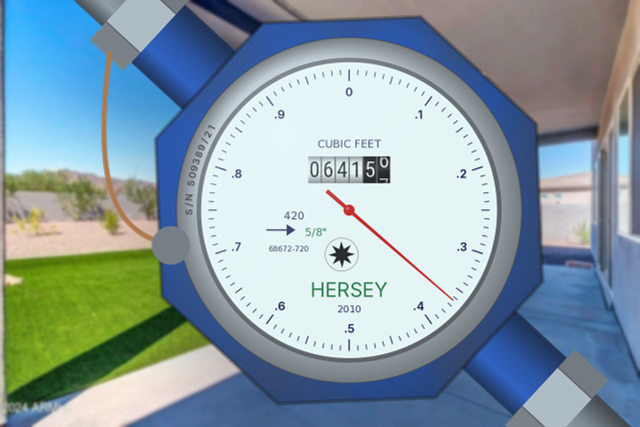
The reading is 64156.36 ft³
